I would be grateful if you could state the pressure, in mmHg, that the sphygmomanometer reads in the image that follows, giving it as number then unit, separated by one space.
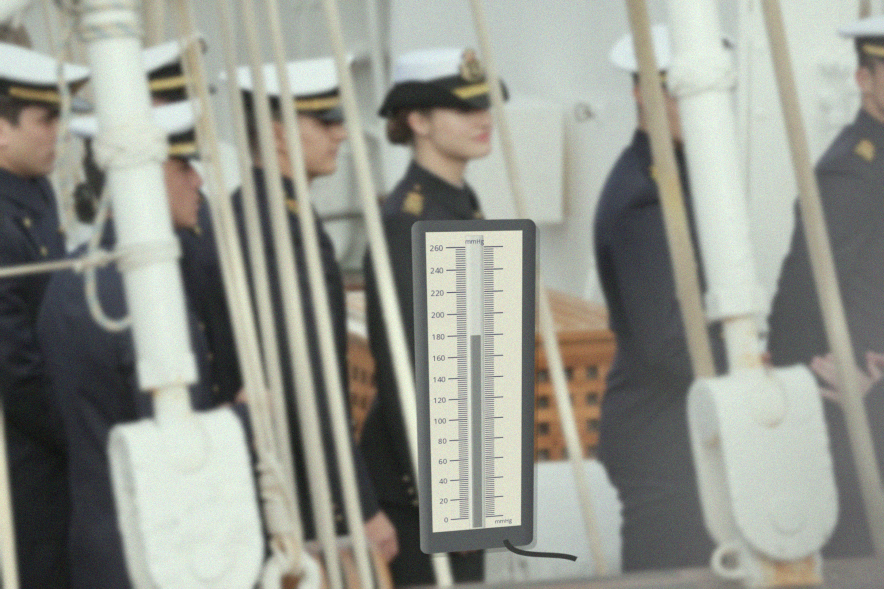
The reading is 180 mmHg
